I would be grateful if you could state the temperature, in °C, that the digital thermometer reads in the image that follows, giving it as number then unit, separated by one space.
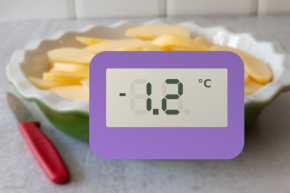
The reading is -1.2 °C
